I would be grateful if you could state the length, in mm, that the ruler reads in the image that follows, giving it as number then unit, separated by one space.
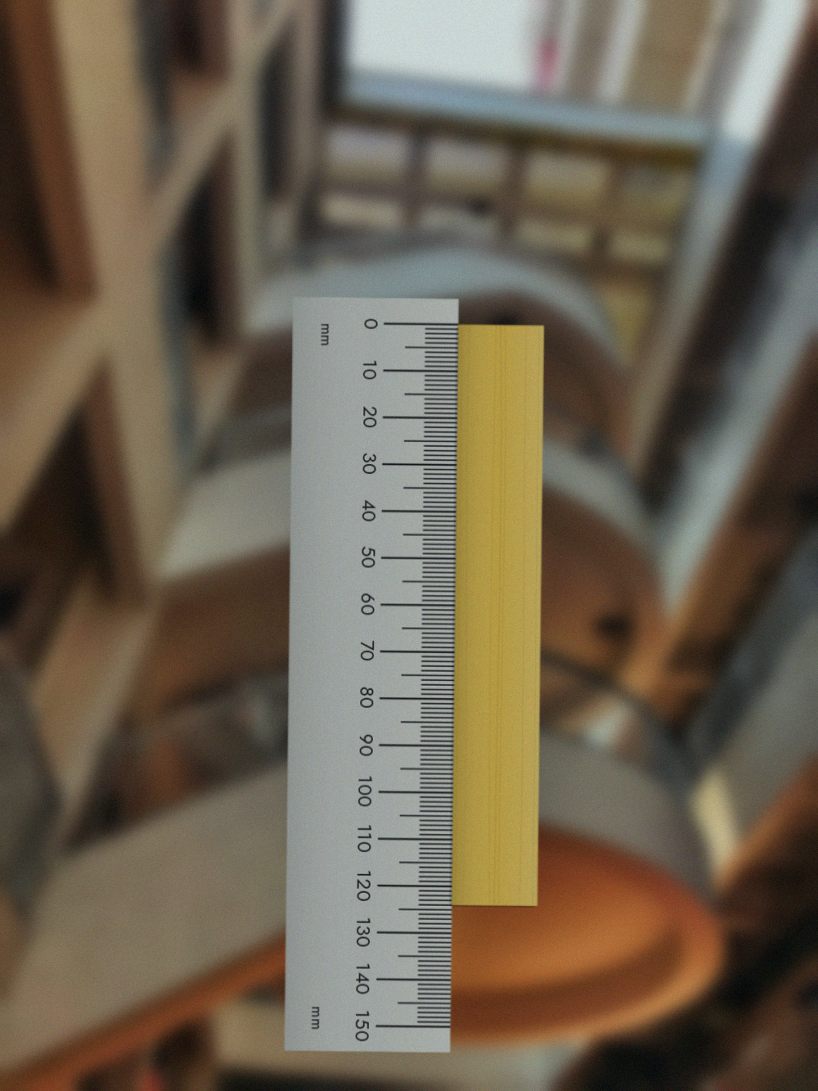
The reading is 124 mm
